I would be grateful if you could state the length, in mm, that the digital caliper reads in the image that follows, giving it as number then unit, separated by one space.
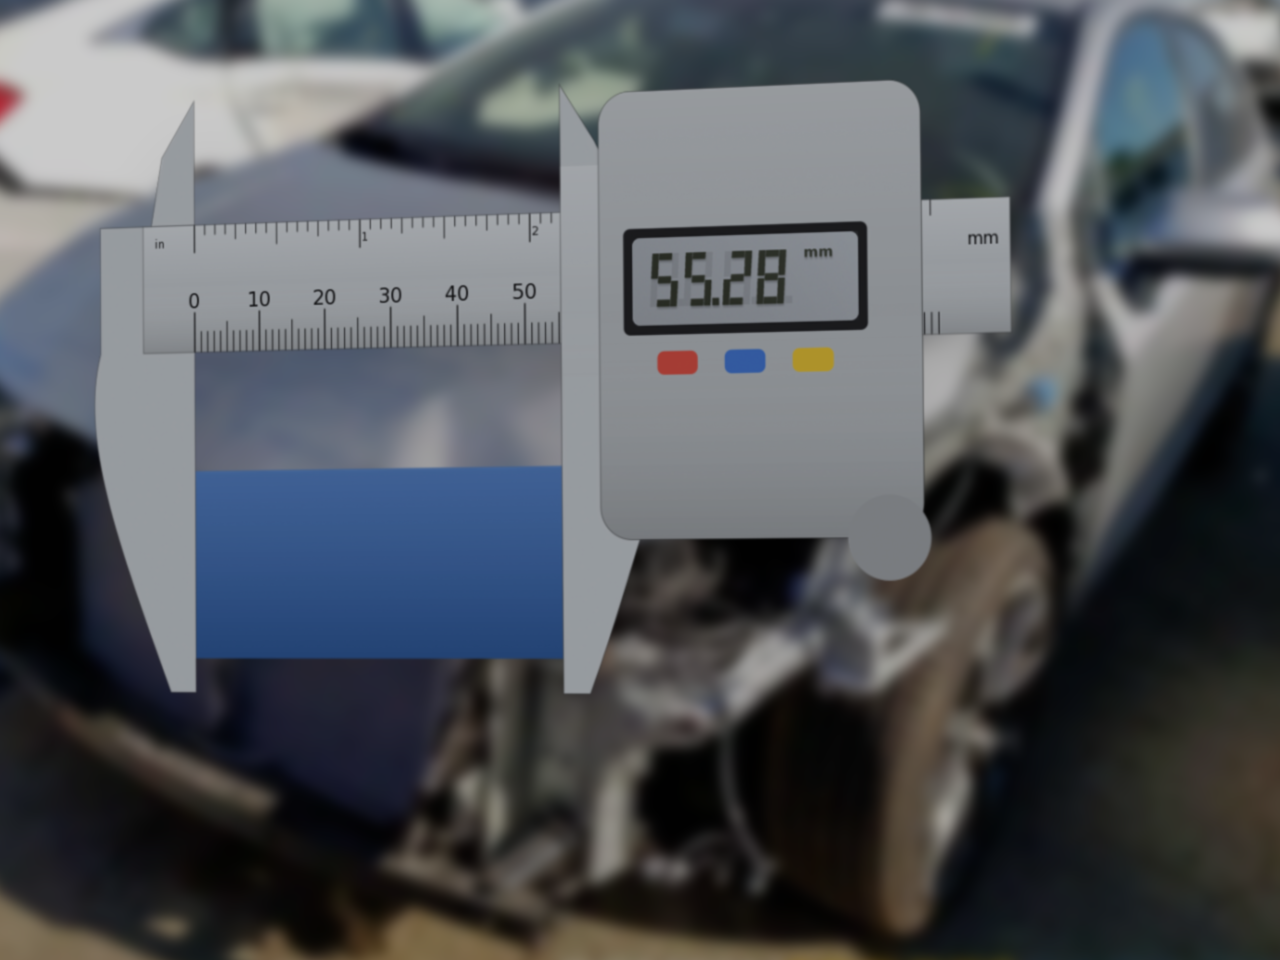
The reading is 55.28 mm
